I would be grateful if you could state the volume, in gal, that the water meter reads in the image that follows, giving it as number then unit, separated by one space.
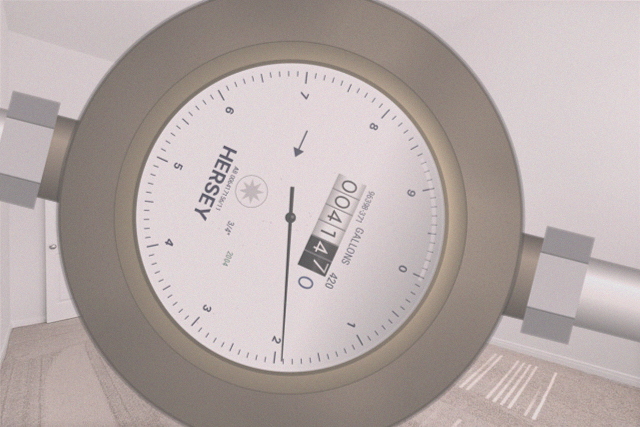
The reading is 41471.9 gal
